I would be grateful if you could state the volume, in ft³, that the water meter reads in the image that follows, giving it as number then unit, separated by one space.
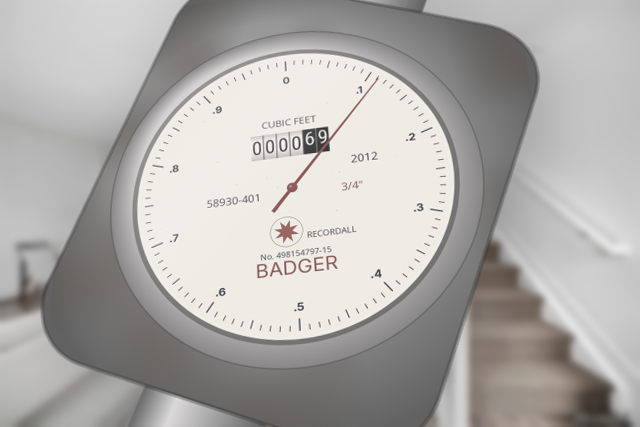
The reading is 69.11 ft³
